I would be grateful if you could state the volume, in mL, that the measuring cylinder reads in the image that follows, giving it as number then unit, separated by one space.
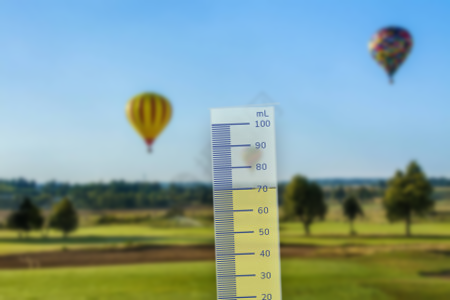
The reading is 70 mL
